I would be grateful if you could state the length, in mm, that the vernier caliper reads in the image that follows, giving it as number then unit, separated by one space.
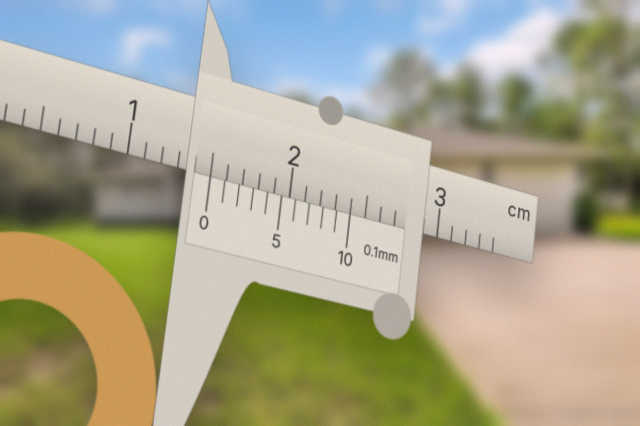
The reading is 15.0 mm
